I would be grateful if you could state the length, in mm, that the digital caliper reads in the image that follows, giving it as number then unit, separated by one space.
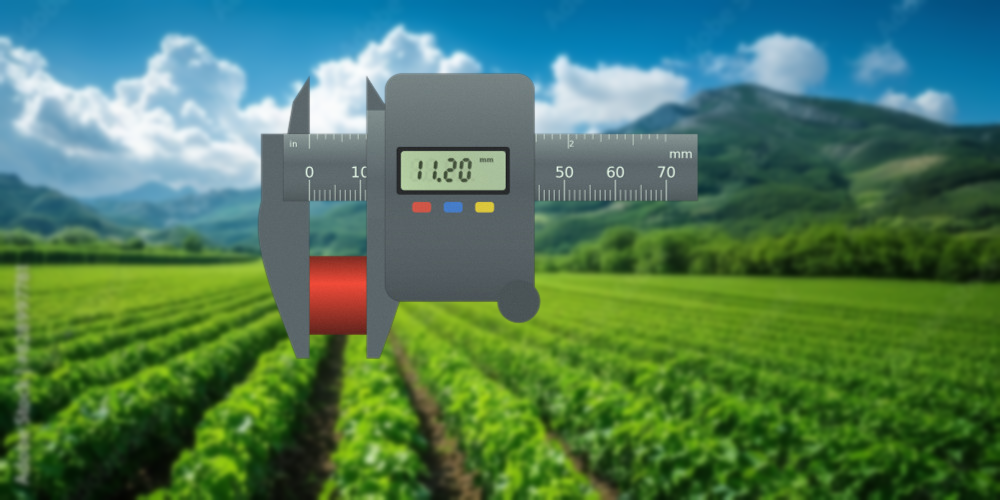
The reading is 11.20 mm
